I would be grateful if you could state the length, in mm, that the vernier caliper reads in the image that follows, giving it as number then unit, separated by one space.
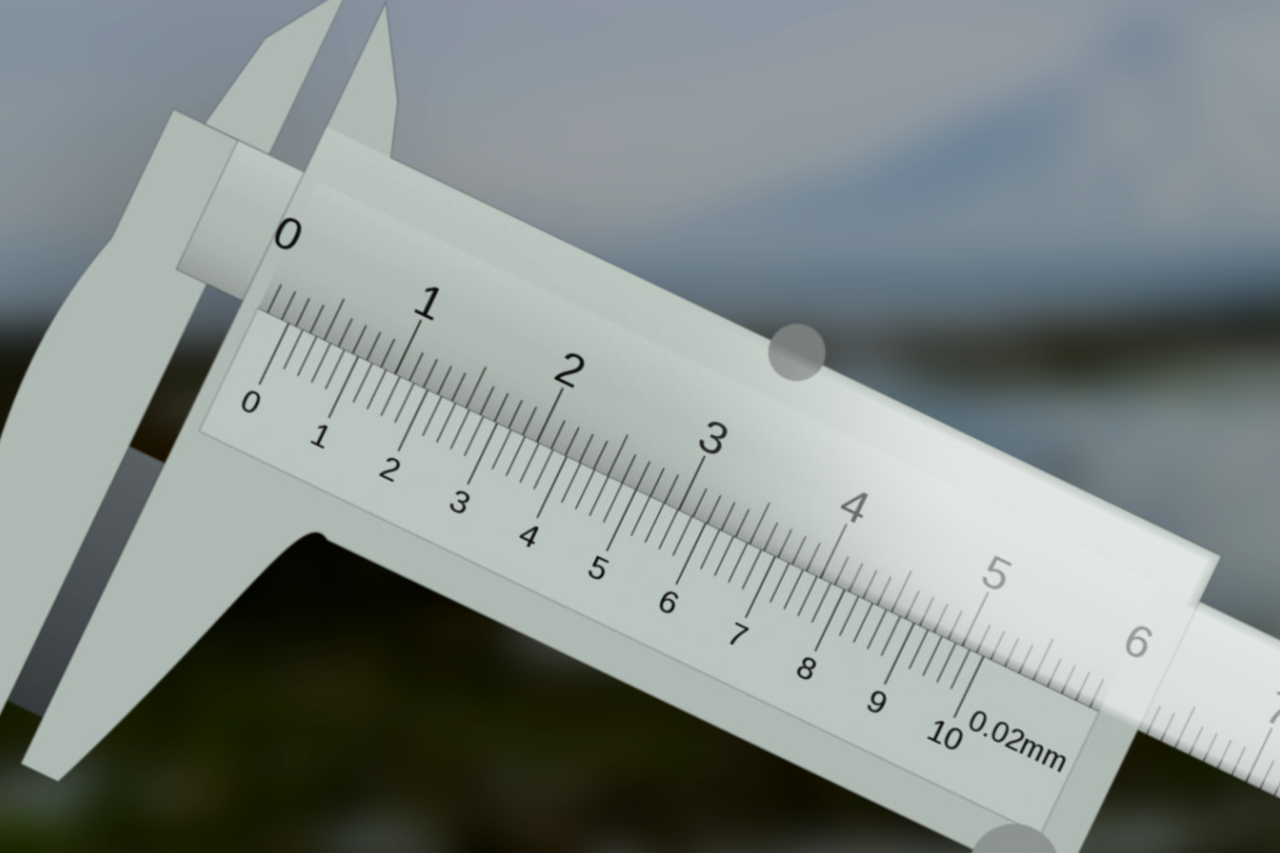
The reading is 2.5 mm
